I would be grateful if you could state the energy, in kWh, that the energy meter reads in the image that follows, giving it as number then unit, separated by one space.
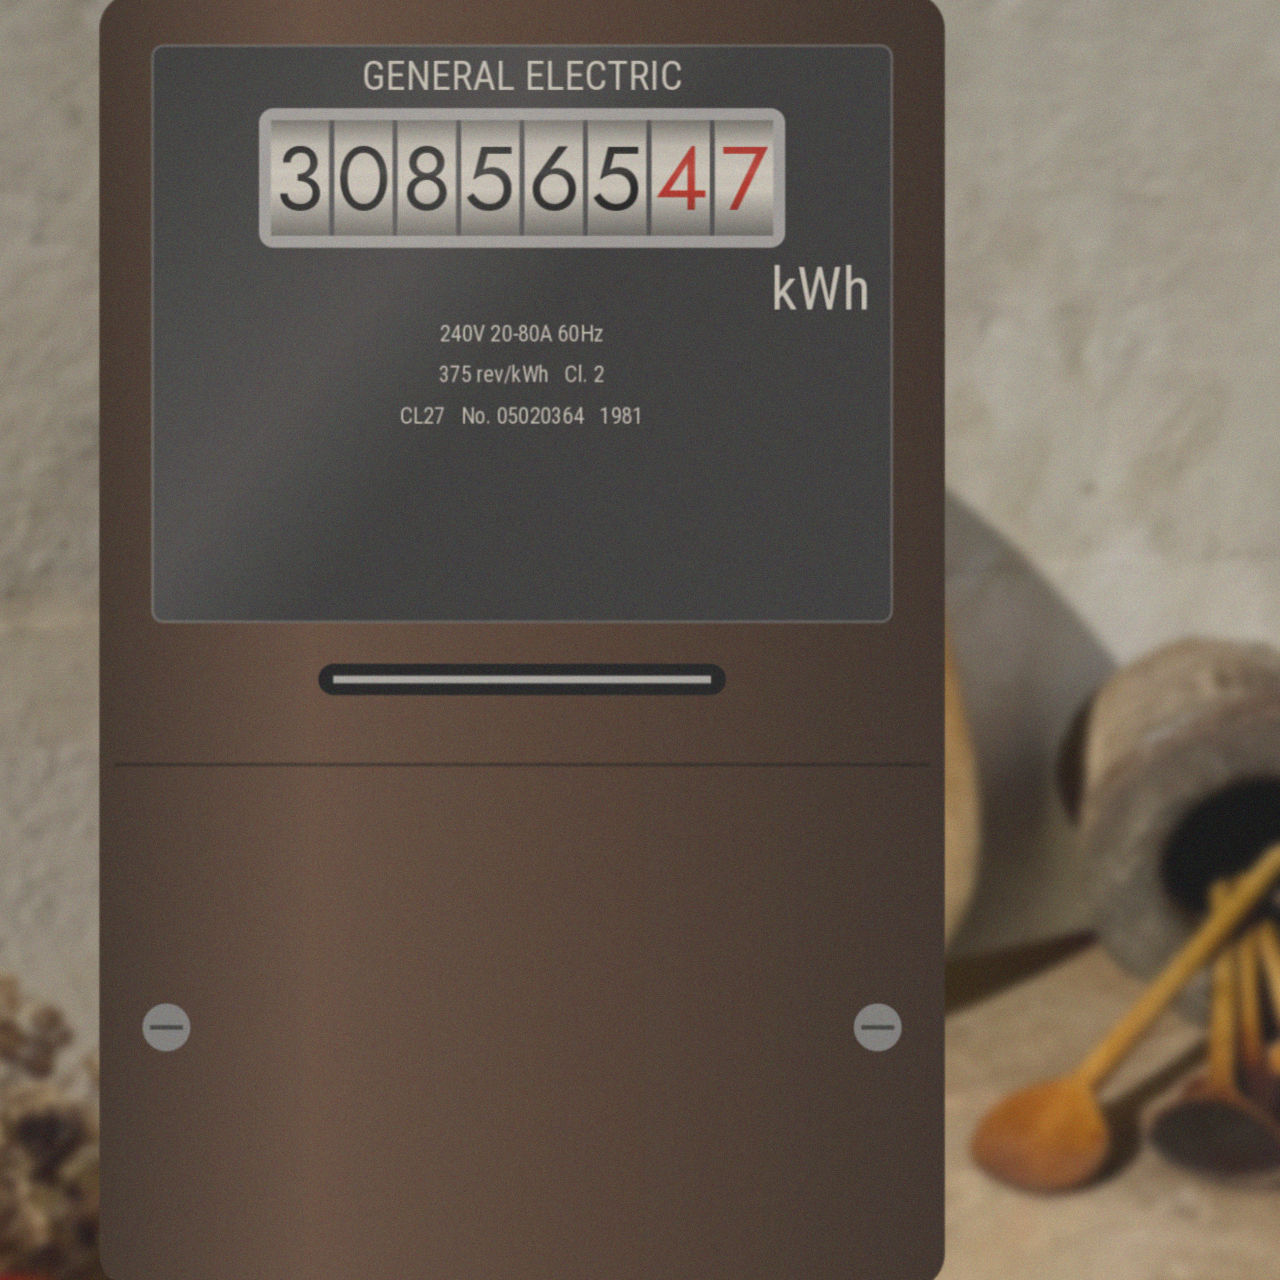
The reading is 308565.47 kWh
